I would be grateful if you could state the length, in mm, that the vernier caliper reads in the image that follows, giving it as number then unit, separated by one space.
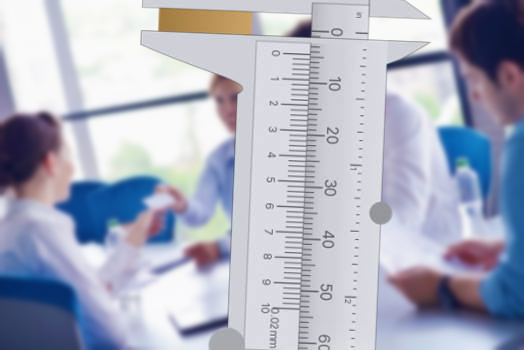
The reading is 4.5 mm
